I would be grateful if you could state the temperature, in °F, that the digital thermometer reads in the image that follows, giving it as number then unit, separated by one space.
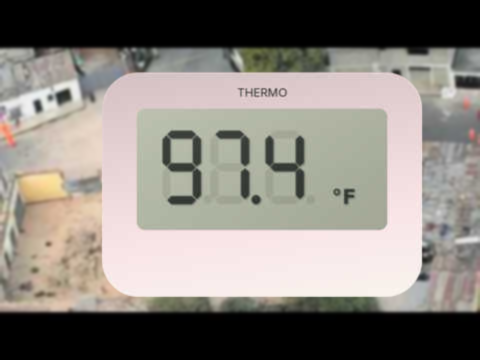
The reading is 97.4 °F
